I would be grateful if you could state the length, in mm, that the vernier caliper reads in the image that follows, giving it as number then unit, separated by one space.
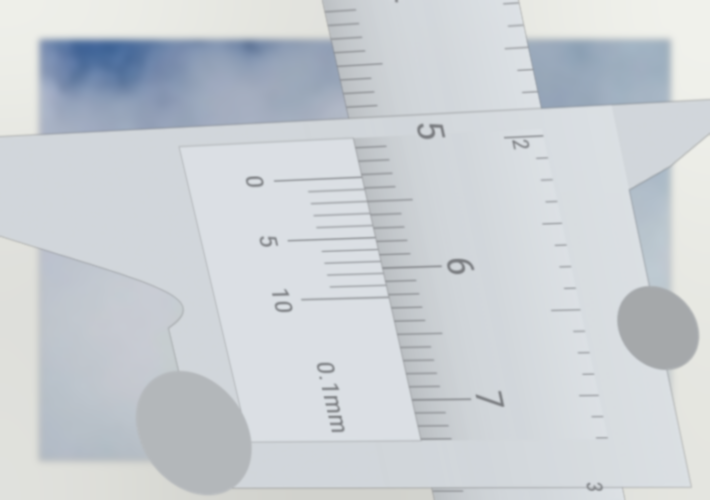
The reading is 53.2 mm
